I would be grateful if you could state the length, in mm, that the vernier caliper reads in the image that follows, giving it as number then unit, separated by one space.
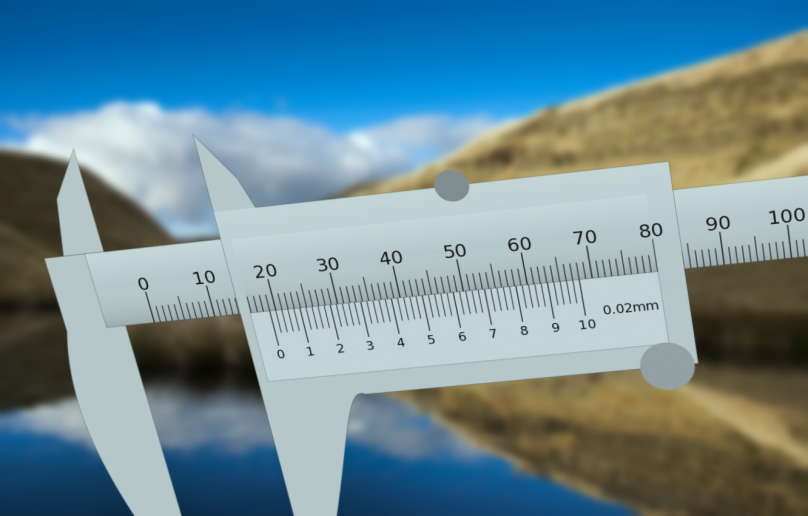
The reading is 19.0 mm
